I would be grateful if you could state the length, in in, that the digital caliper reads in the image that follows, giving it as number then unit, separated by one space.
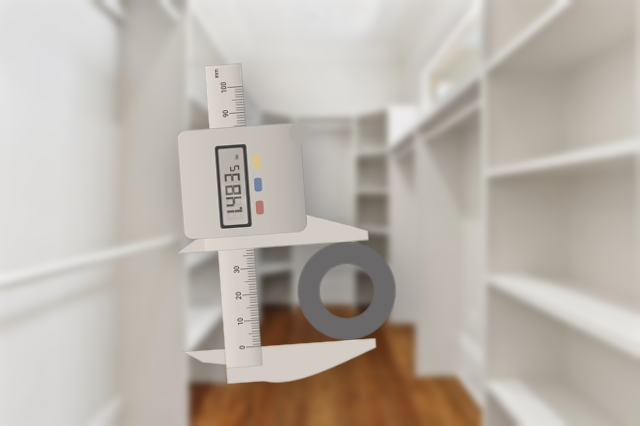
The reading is 1.4835 in
